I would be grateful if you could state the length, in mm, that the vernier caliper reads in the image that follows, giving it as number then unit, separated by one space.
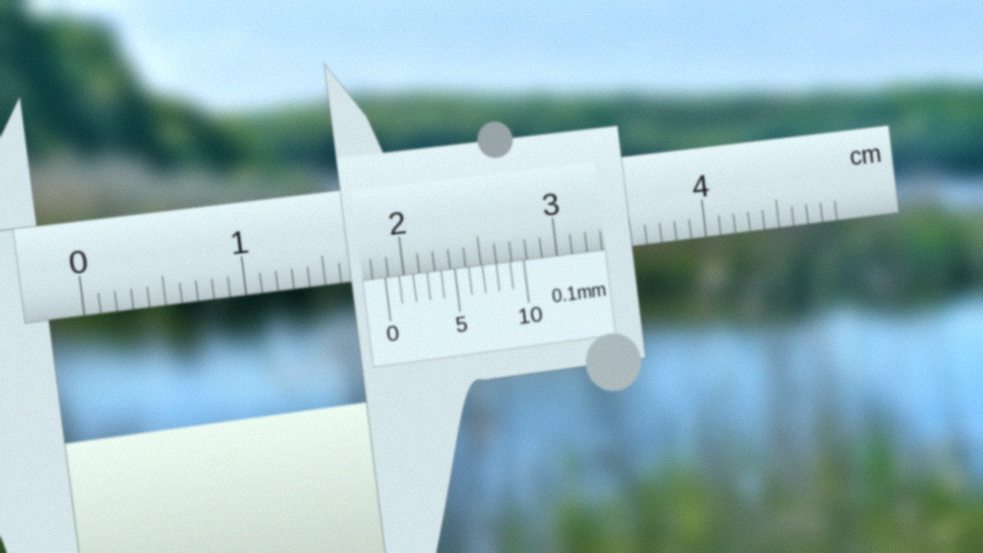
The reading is 18.8 mm
